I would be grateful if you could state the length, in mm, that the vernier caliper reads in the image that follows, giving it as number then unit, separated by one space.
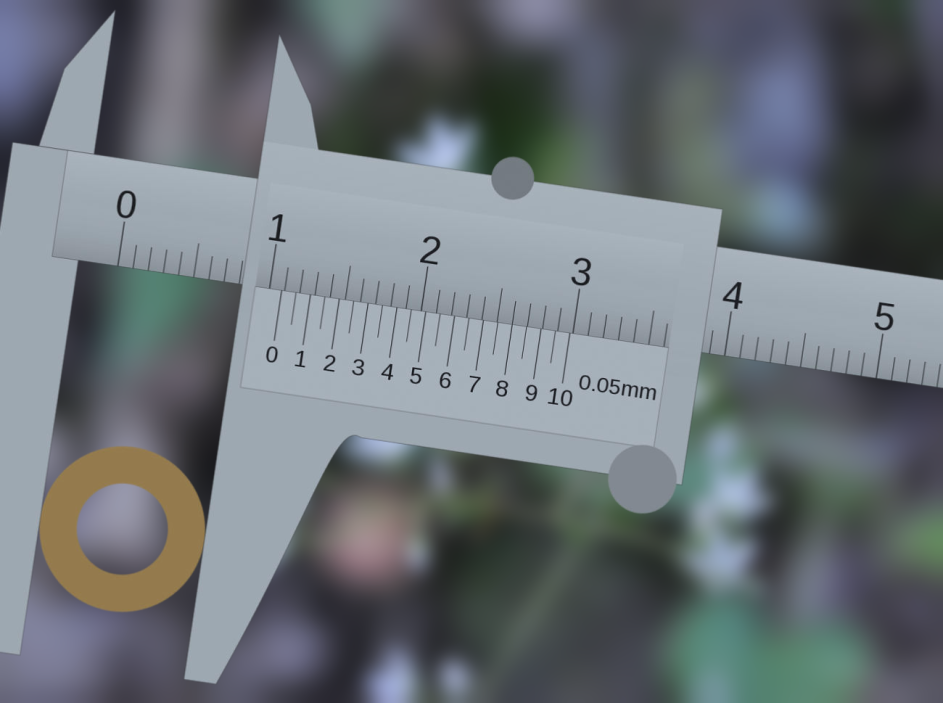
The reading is 10.8 mm
